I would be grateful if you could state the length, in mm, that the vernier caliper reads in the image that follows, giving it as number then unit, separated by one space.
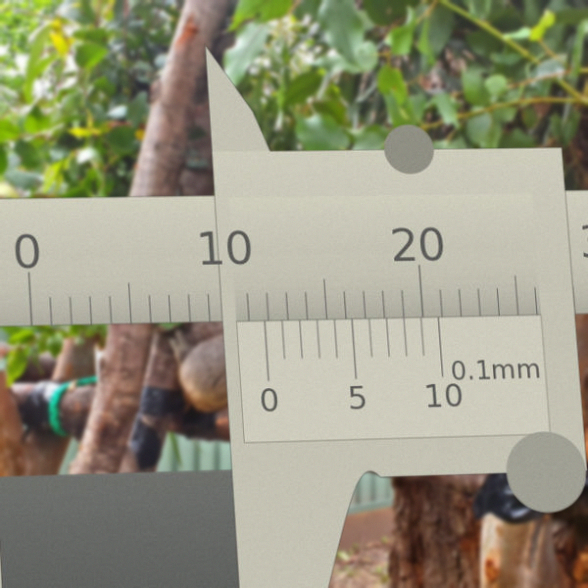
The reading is 11.8 mm
